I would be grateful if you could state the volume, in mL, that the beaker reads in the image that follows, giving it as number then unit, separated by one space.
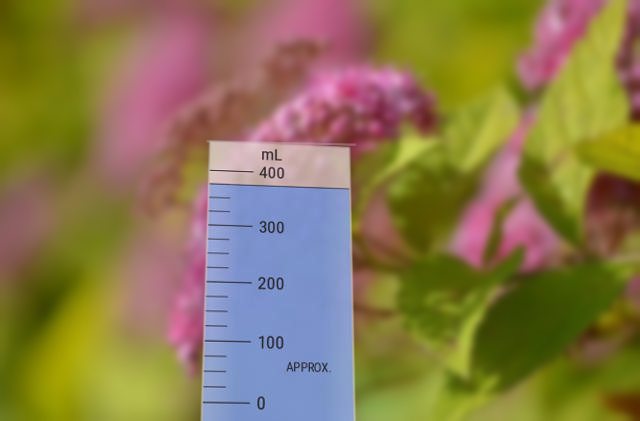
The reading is 375 mL
